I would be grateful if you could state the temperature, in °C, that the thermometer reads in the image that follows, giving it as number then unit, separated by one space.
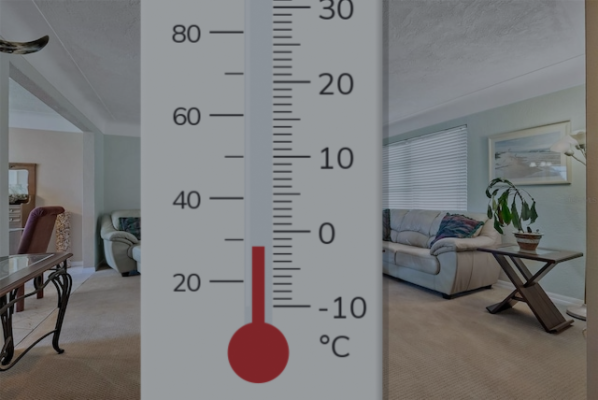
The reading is -2 °C
